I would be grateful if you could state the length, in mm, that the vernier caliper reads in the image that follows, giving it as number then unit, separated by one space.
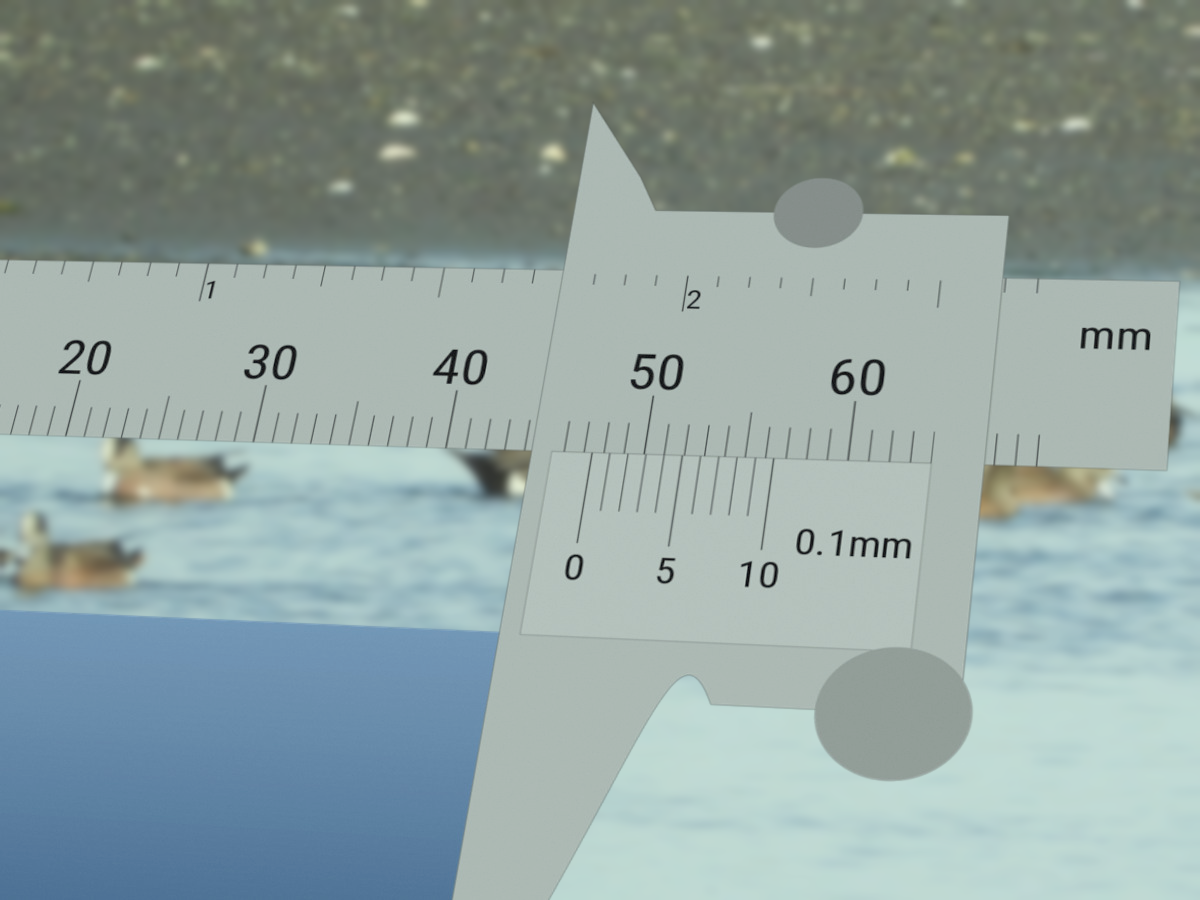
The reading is 47.4 mm
